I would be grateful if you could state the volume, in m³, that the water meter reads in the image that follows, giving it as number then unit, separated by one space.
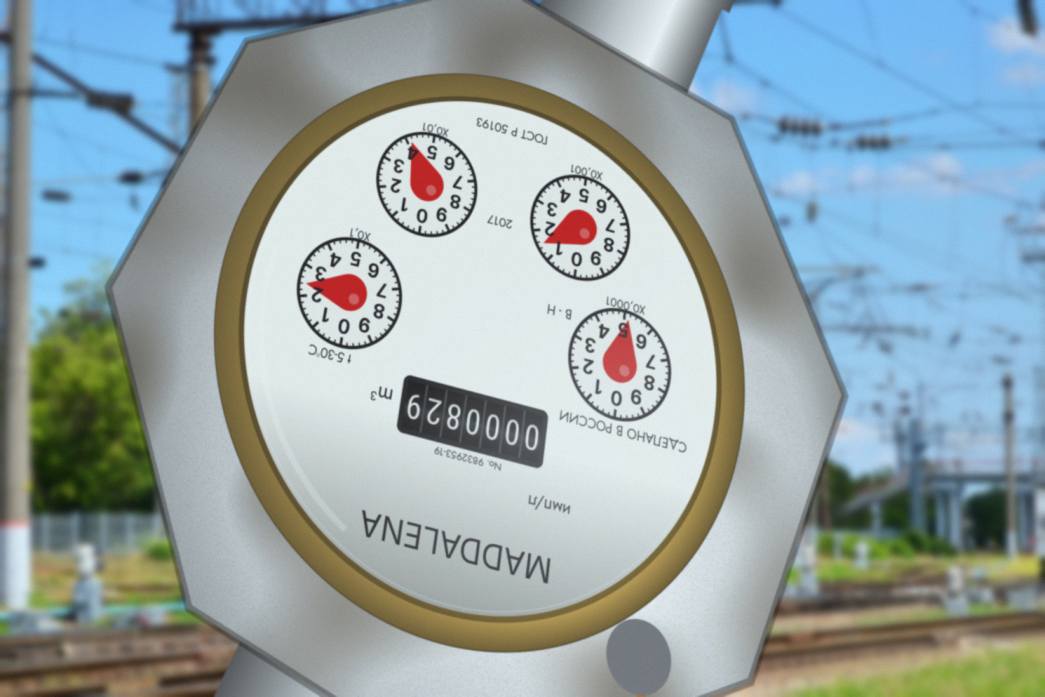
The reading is 829.2415 m³
